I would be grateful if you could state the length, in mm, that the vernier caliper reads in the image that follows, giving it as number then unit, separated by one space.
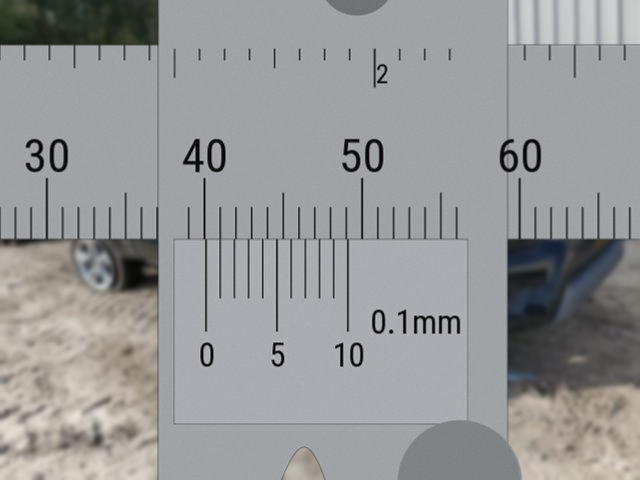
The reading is 40.1 mm
